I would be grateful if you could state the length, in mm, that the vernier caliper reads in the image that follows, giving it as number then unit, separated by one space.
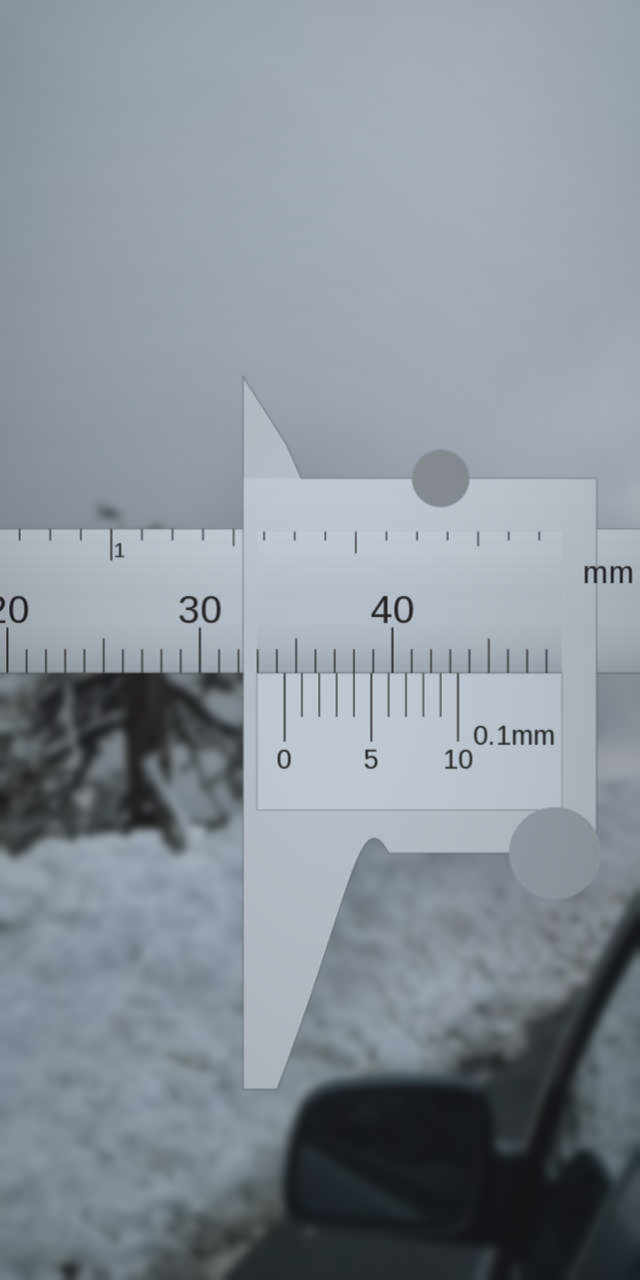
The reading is 34.4 mm
